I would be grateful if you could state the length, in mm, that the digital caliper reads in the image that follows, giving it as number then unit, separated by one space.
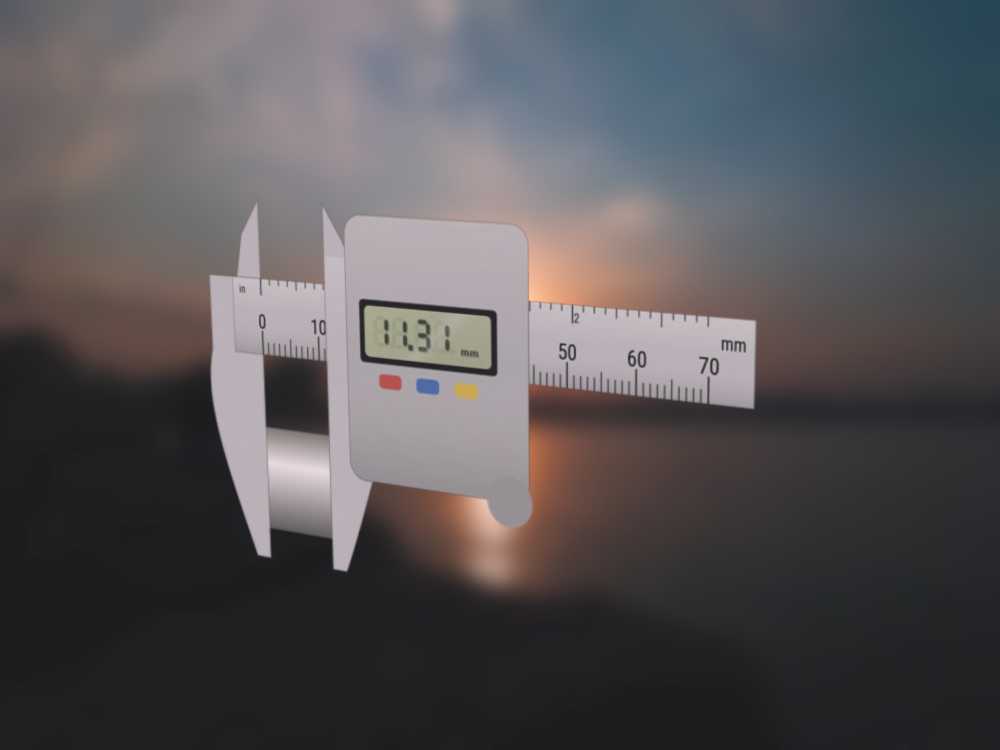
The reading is 11.31 mm
